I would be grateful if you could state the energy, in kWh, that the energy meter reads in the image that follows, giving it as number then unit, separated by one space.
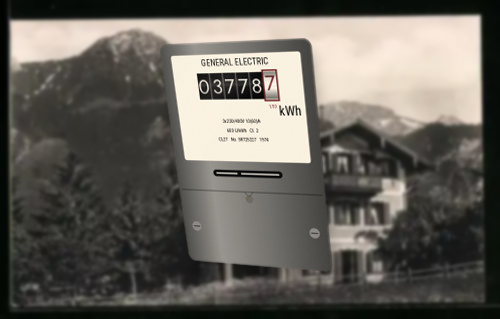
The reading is 3778.7 kWh
